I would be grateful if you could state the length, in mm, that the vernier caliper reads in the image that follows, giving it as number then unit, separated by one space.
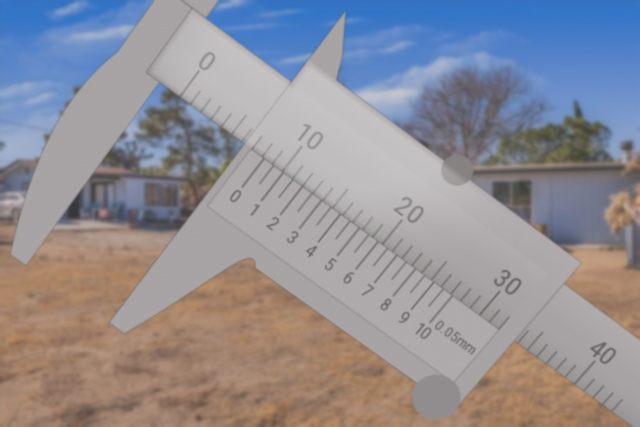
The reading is 8.2 mm
